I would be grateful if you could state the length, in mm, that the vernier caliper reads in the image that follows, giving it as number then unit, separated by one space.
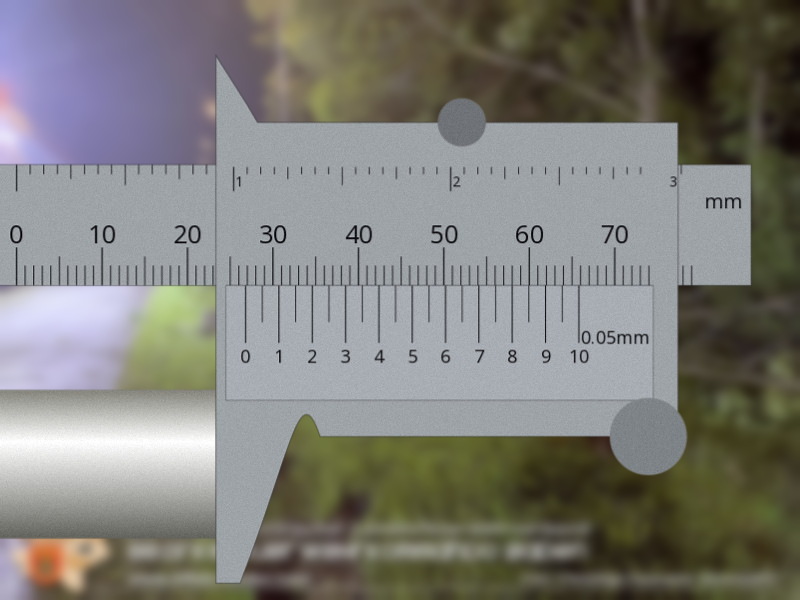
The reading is 26.8 mm
